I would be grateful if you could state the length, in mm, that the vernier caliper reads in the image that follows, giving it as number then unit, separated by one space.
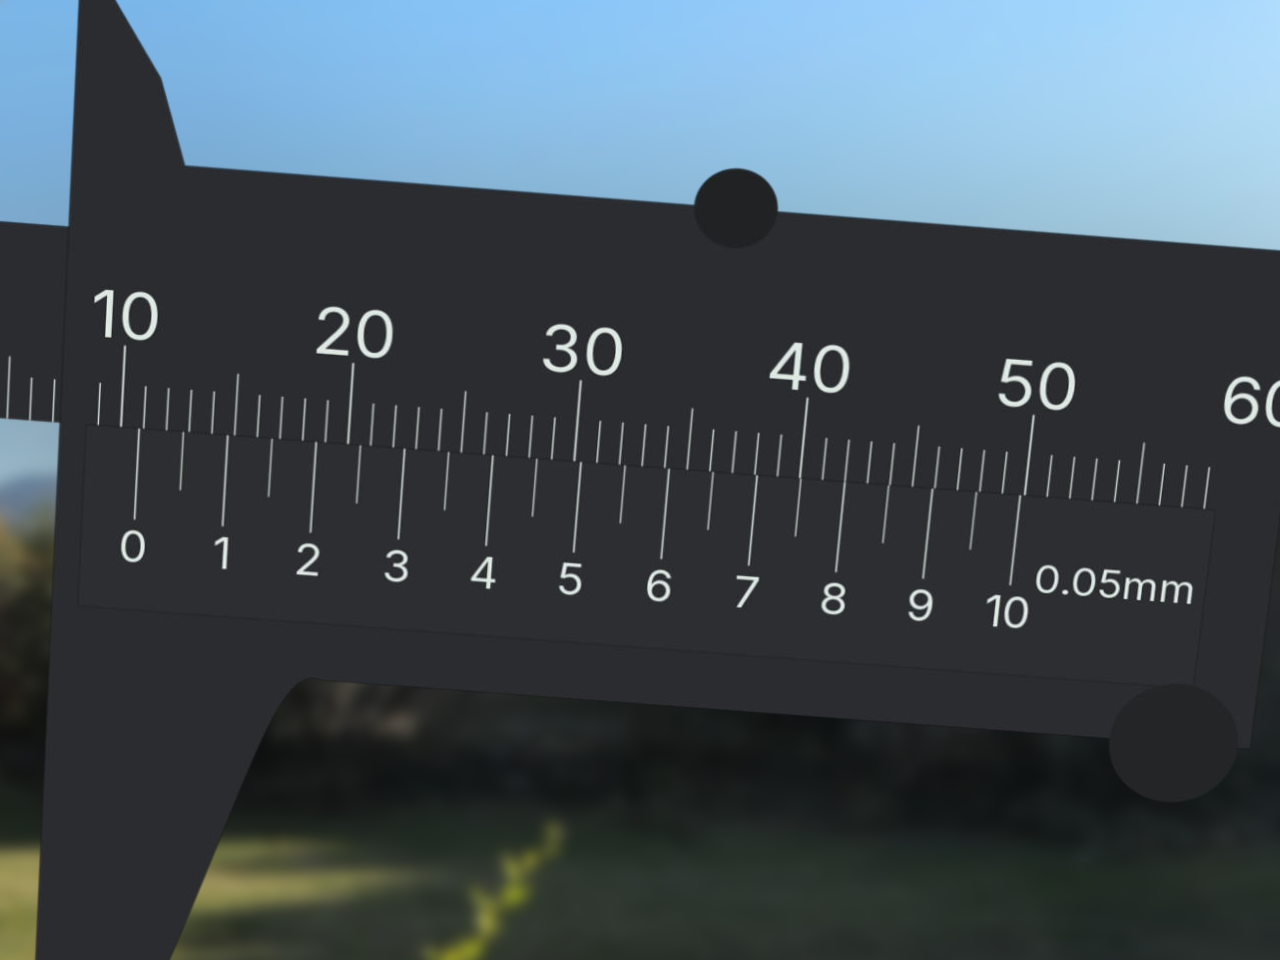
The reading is 10.8 mm
